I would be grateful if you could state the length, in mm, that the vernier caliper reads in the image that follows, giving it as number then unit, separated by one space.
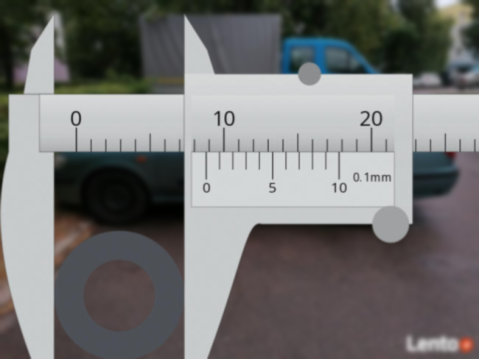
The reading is 8.8 mm
